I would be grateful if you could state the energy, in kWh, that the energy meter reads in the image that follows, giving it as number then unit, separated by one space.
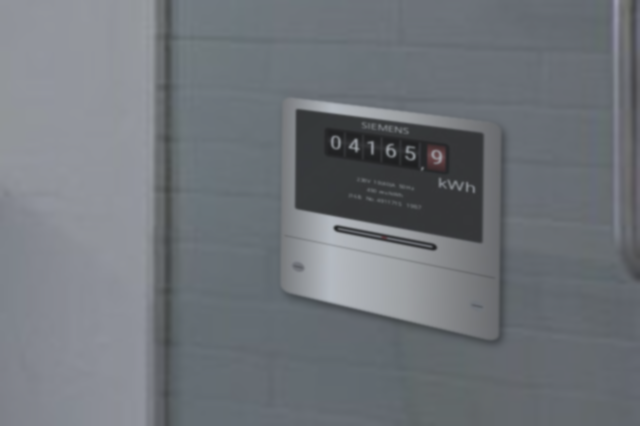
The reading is 4165.9 kWh
